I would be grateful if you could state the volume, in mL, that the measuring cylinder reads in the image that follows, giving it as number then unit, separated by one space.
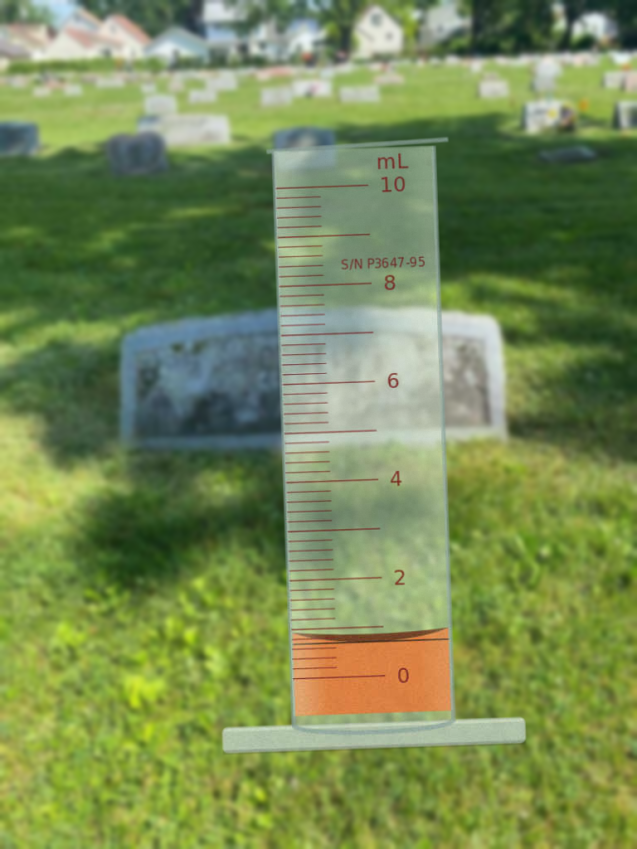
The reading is 0.7 mL
